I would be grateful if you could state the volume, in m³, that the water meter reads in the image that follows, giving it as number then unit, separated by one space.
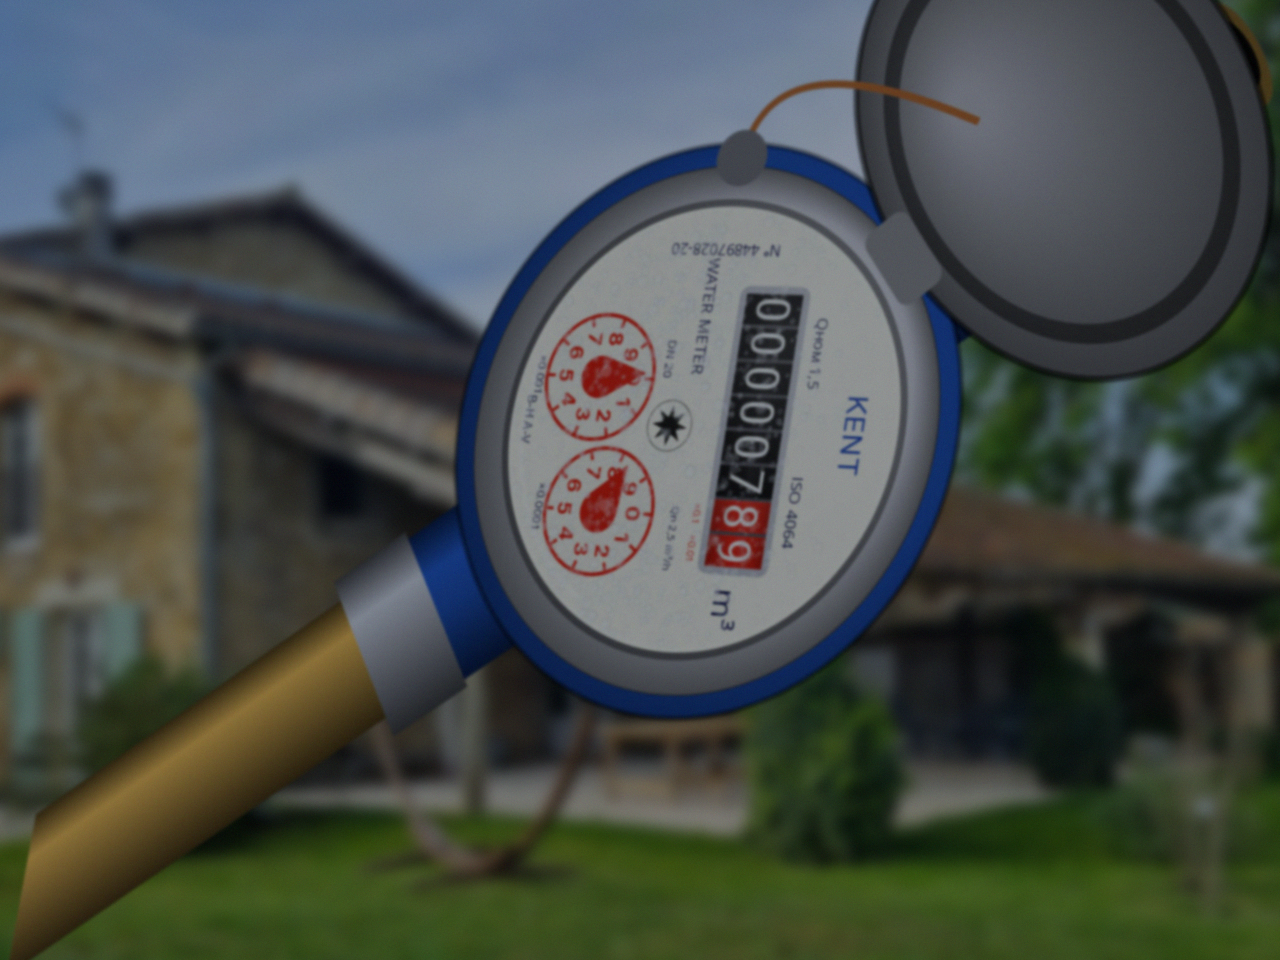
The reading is 7.8898 m³
